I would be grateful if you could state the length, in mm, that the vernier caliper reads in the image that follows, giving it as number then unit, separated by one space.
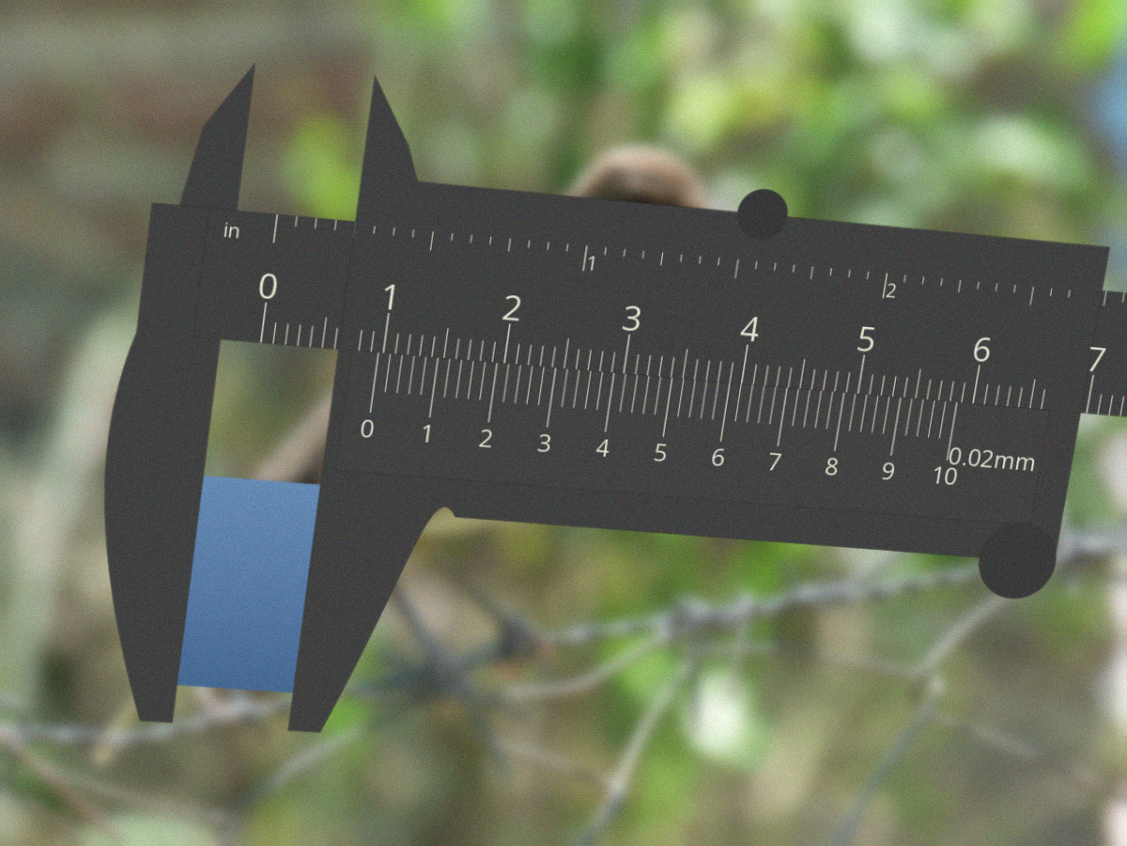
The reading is 9.6 mm
